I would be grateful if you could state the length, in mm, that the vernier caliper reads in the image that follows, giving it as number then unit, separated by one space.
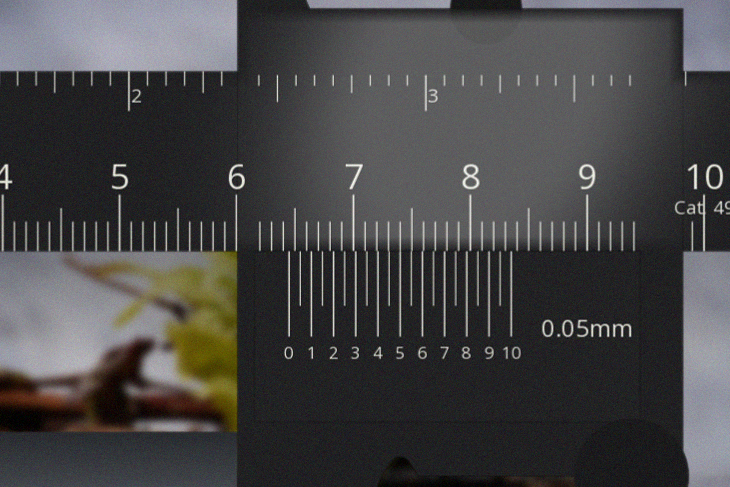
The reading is 64.5 mm
